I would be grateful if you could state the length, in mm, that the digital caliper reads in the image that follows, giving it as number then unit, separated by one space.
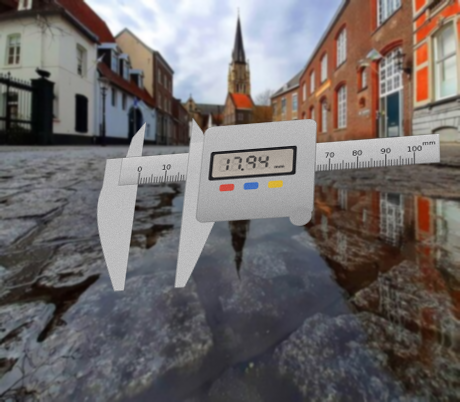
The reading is 17.94 mm
